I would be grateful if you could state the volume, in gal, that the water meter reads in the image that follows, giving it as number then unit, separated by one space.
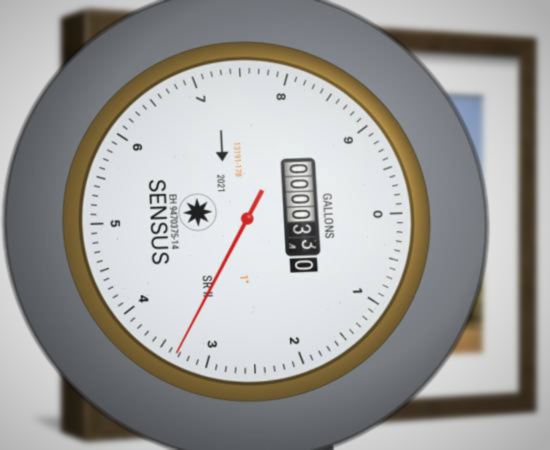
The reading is 333.3 gal
